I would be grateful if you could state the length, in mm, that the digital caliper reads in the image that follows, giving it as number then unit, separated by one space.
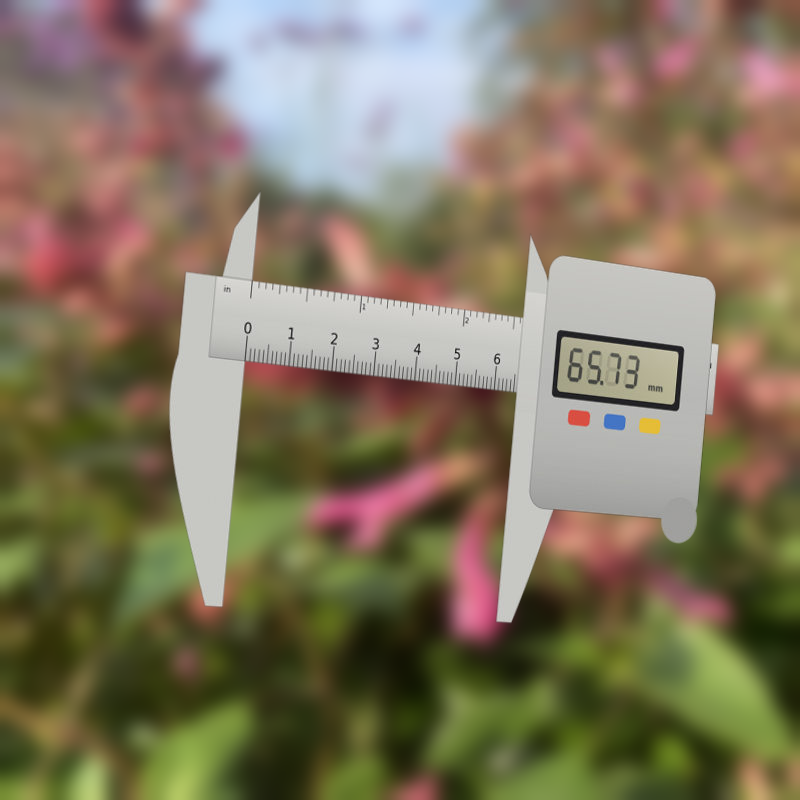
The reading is 65.73 mm
